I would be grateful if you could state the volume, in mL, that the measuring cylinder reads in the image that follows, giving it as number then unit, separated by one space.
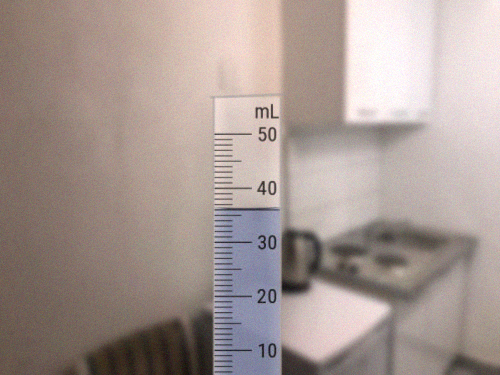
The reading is 36 mL
